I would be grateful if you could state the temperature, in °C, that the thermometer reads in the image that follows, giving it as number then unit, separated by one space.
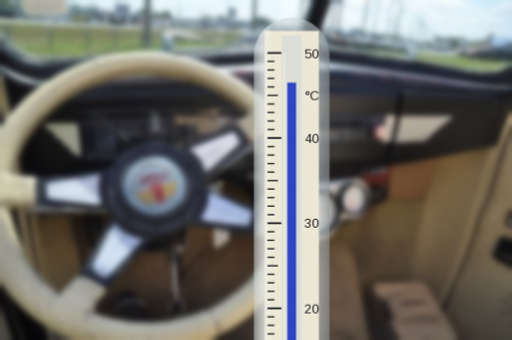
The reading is 46.5 °C
